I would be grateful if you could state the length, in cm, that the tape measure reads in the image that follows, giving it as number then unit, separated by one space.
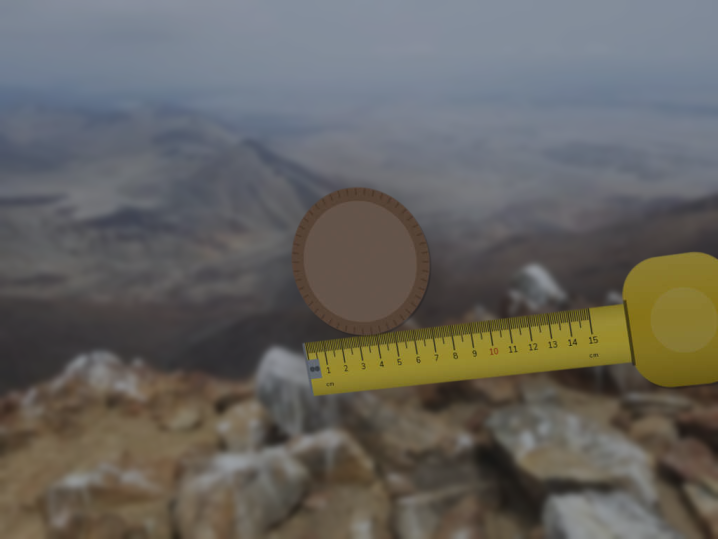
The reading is 7.5 cm
